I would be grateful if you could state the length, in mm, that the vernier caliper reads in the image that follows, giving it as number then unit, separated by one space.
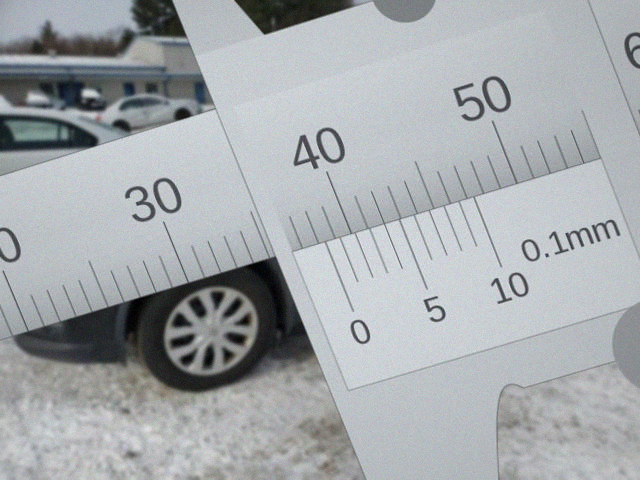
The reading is 38.4 mm
